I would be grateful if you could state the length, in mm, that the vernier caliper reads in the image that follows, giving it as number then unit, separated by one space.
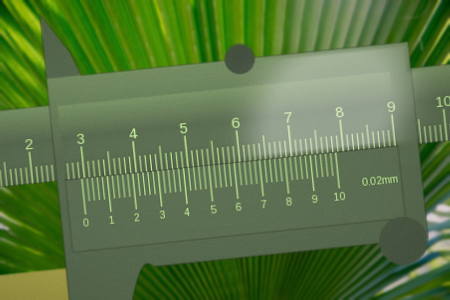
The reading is 29.5 mm
